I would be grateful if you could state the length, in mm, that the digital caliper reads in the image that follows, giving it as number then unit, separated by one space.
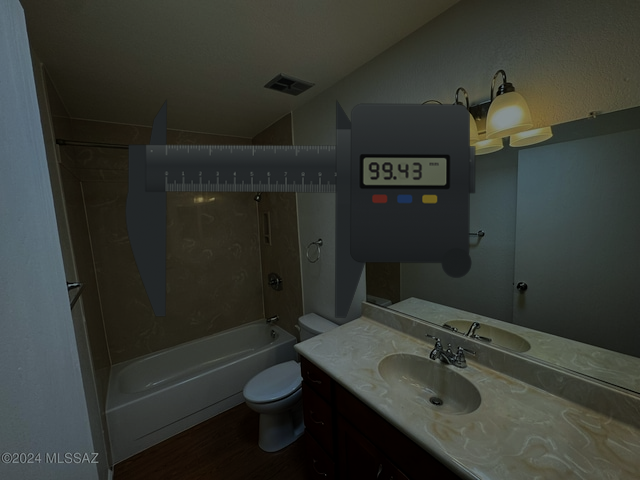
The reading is 99.43 mm
